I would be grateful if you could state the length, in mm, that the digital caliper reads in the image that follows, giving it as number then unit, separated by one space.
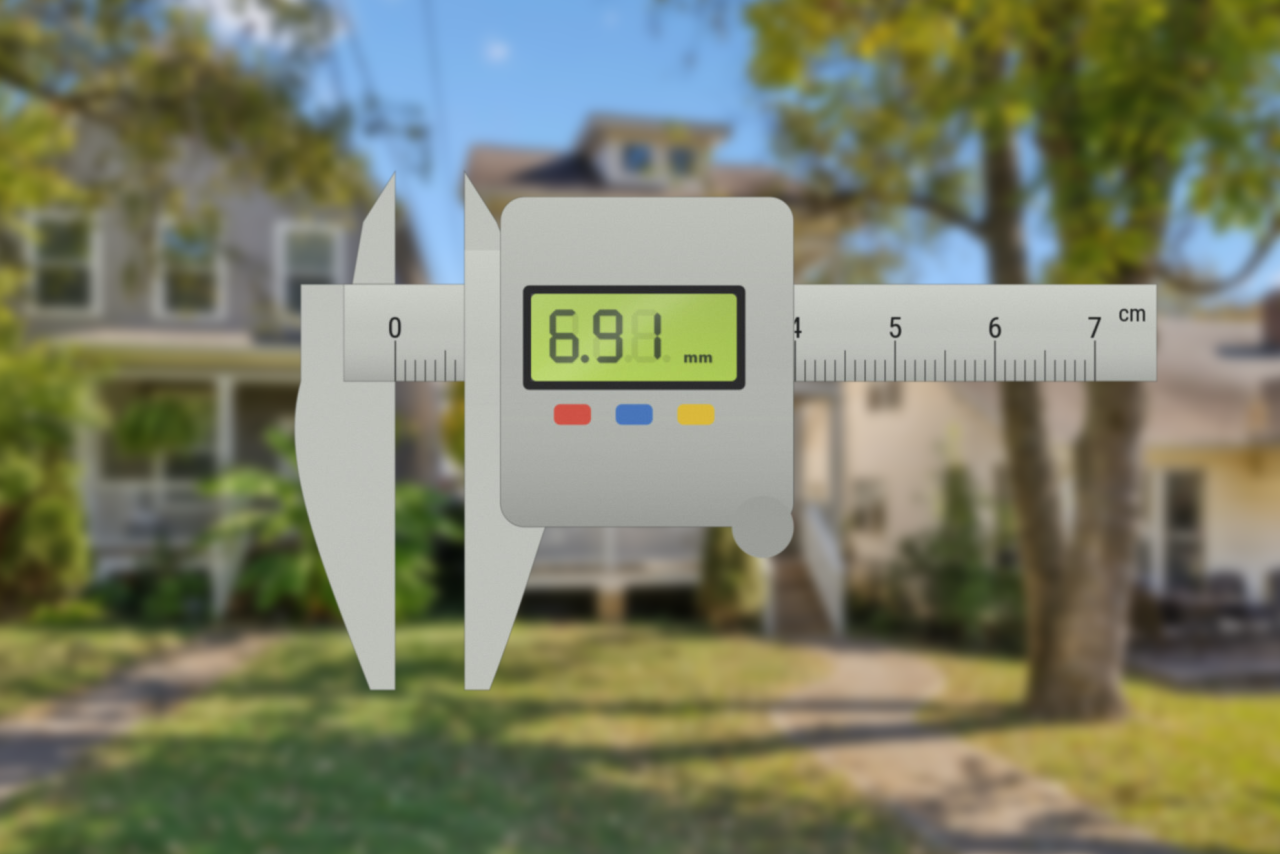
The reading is 6.91 mm
